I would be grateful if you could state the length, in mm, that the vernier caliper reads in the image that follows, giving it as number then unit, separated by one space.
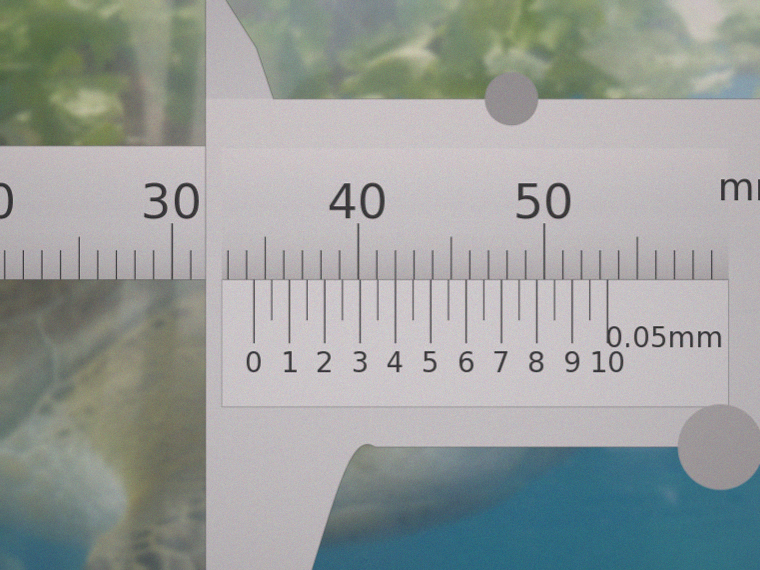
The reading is 34.4 mm
